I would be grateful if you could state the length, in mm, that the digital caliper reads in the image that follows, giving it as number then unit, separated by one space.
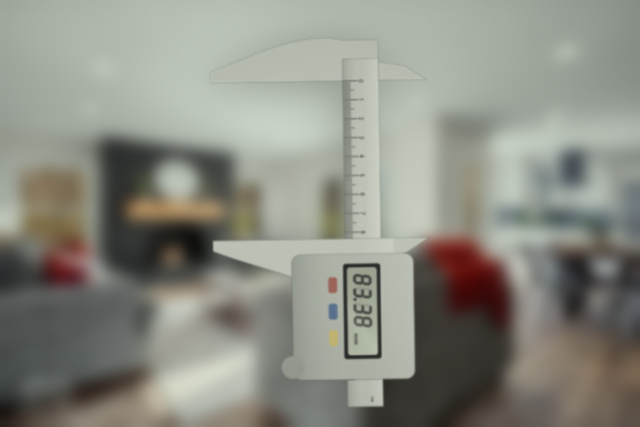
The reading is 83.38 mm
